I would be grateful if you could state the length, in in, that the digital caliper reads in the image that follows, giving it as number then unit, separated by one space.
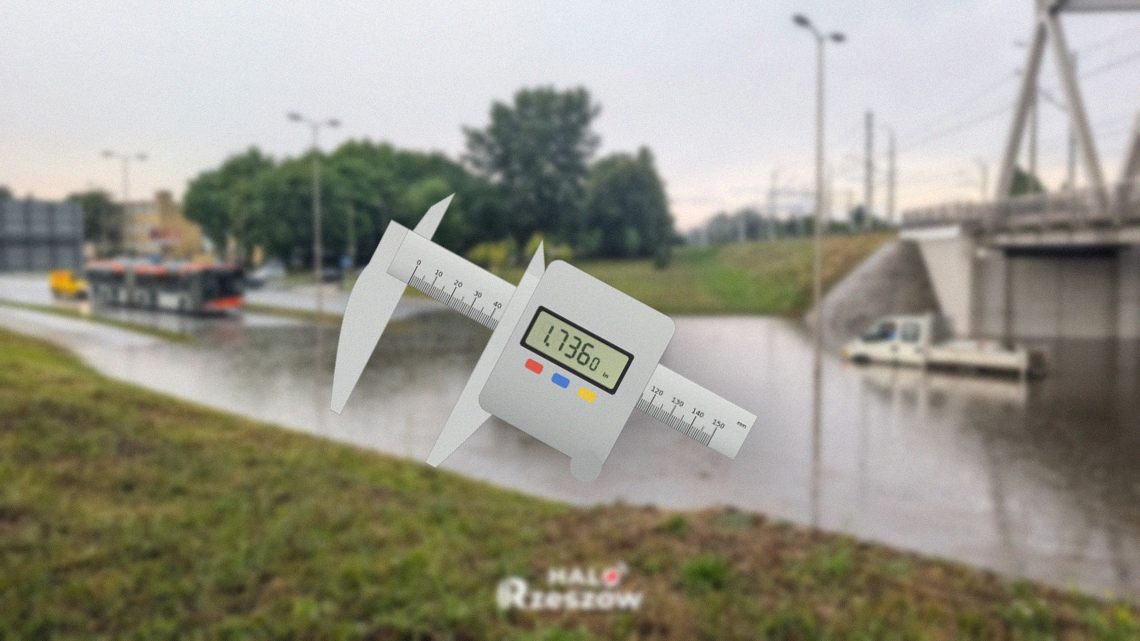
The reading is 1.7360 in
